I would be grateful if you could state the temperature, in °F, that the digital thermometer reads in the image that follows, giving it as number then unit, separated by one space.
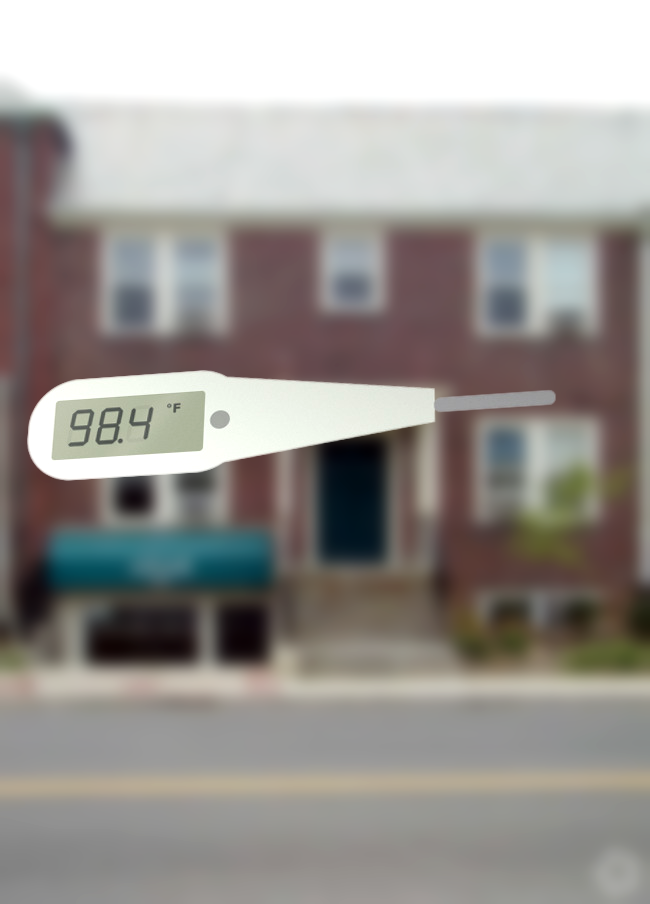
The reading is 98.4 °F
